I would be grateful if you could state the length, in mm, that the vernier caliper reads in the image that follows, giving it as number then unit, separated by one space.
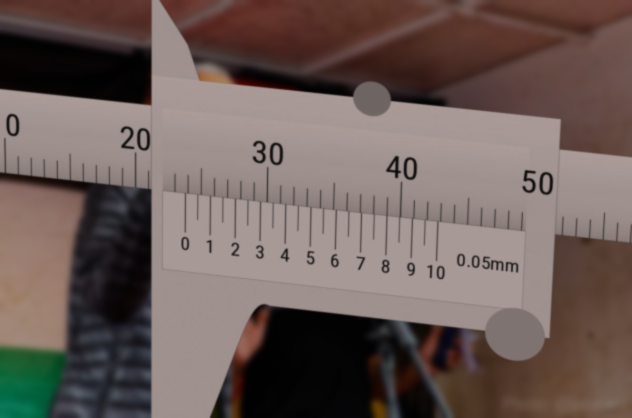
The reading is 23.8 mm
